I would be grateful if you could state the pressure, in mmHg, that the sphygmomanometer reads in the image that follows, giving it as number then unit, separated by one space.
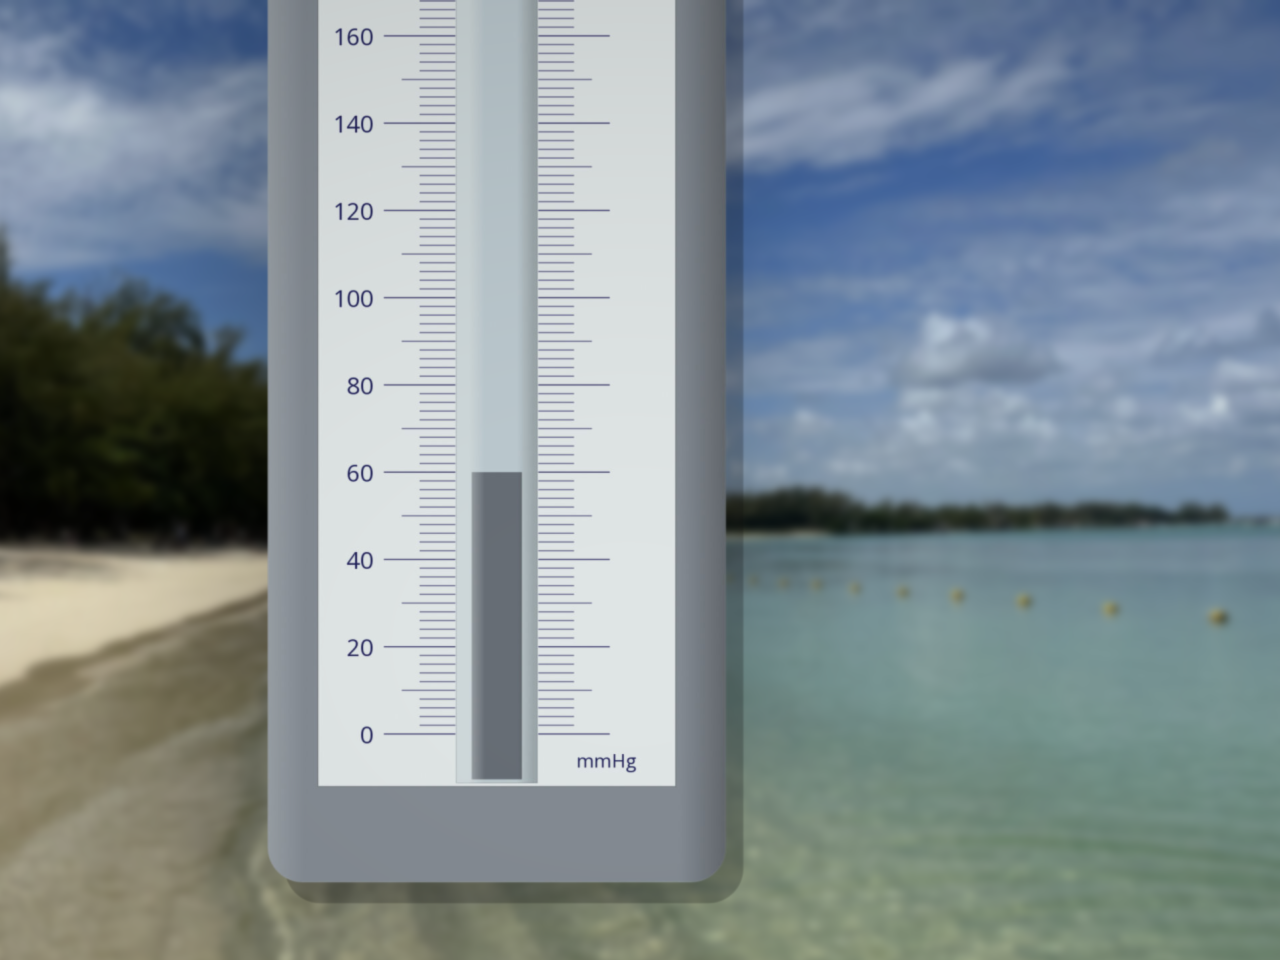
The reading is 60 mmHg
